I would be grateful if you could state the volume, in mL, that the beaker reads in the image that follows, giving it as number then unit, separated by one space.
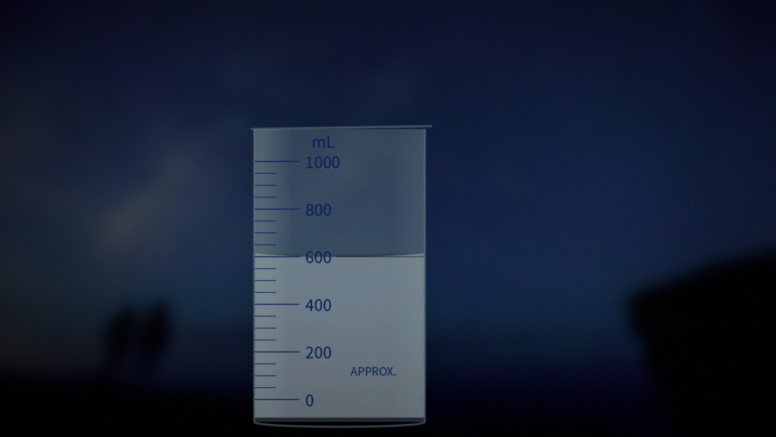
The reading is 600 mL
